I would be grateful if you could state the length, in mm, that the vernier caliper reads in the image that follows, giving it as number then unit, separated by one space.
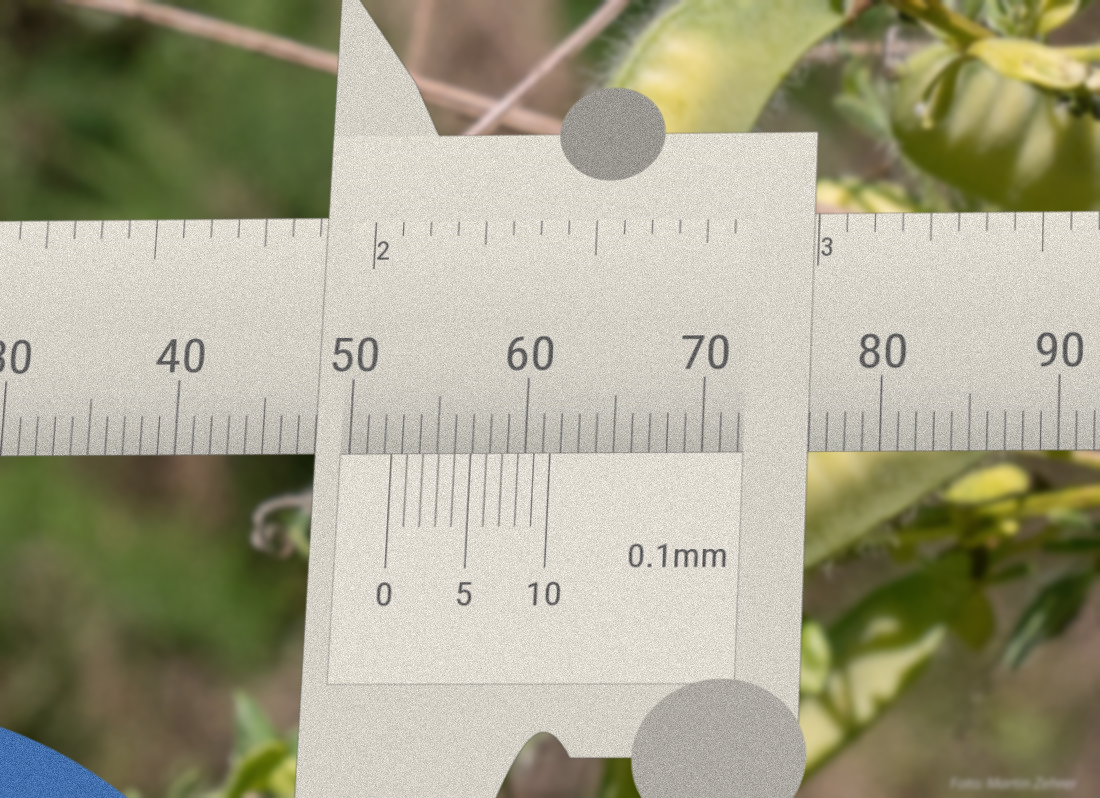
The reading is 52.4 mm
